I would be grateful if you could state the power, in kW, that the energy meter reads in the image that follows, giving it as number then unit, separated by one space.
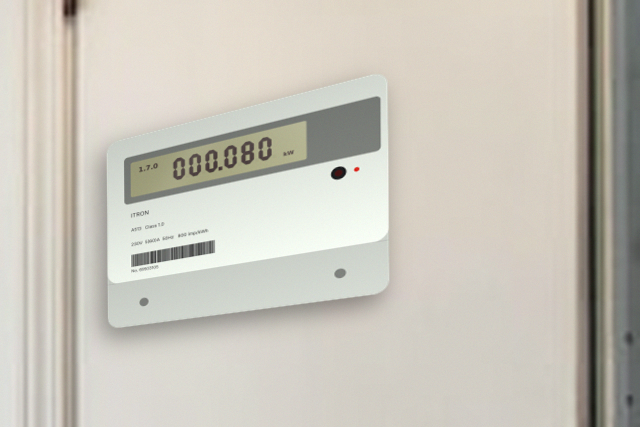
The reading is 0.080 kW
